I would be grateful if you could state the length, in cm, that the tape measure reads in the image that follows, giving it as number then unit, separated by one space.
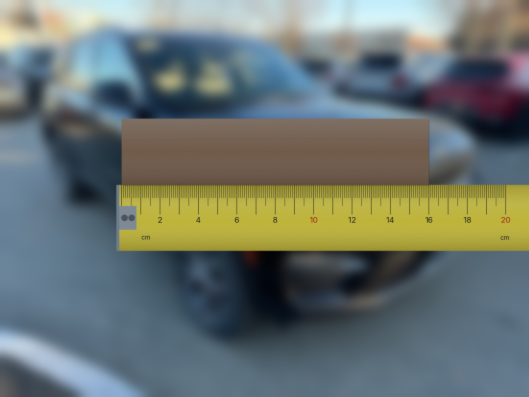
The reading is 16 cm
